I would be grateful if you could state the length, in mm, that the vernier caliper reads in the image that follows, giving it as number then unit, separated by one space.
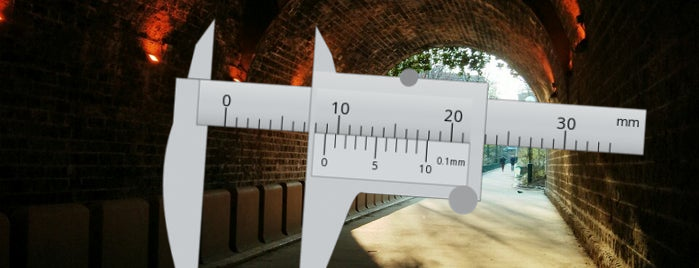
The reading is 8.9 mm
